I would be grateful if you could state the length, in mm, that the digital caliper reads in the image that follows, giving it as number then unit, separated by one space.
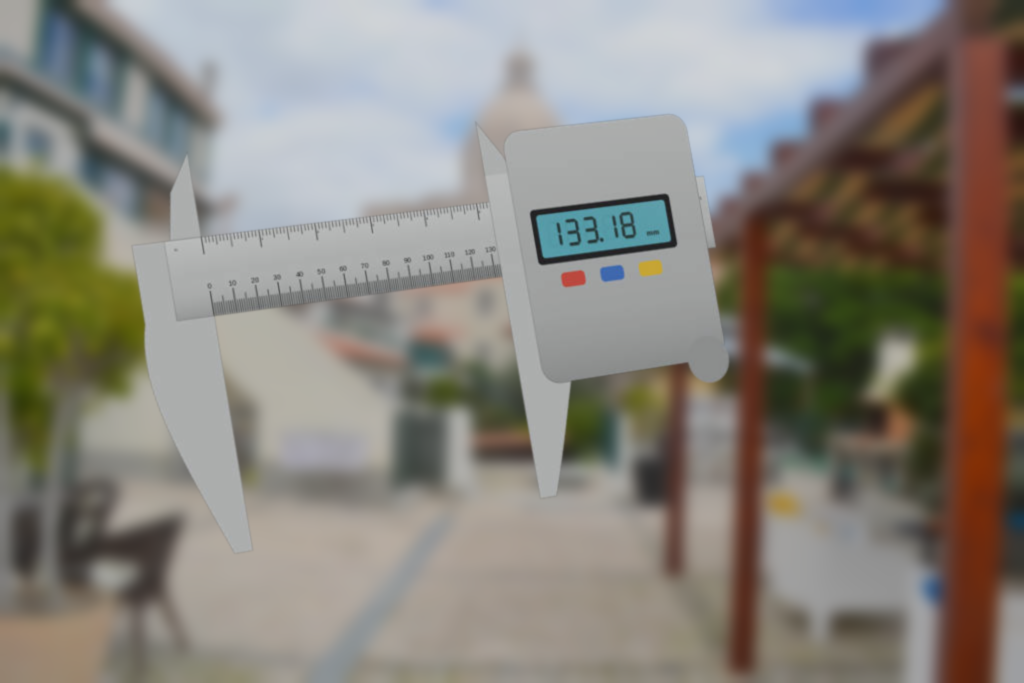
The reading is 133.18 mm
